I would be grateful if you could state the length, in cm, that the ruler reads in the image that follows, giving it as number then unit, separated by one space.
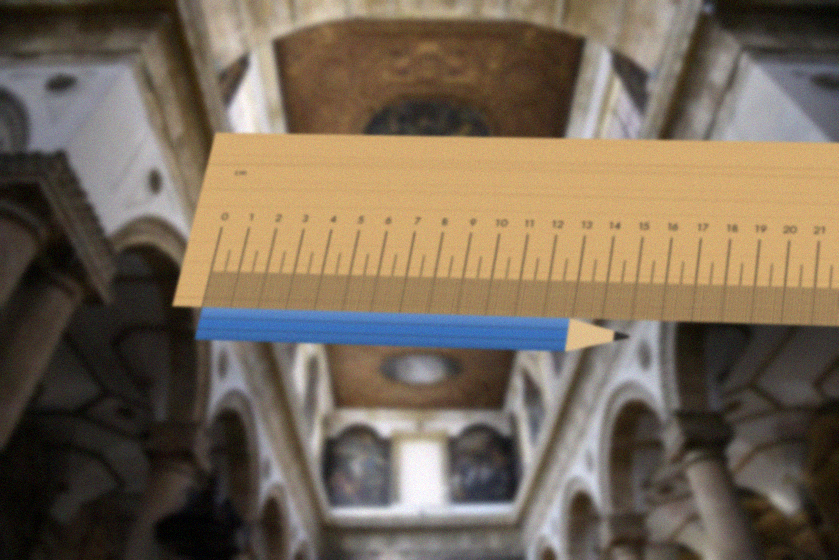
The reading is 15 cm
